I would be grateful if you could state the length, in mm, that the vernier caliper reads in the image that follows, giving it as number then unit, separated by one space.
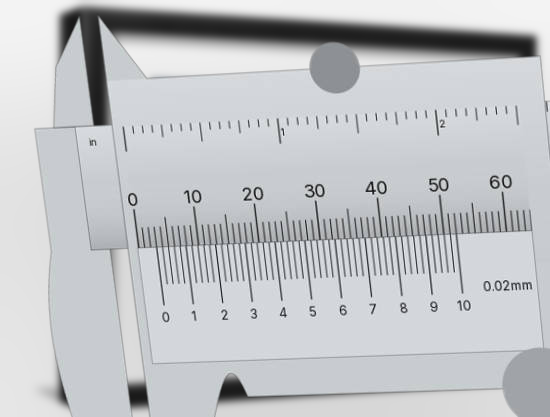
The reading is 3.0 mm
